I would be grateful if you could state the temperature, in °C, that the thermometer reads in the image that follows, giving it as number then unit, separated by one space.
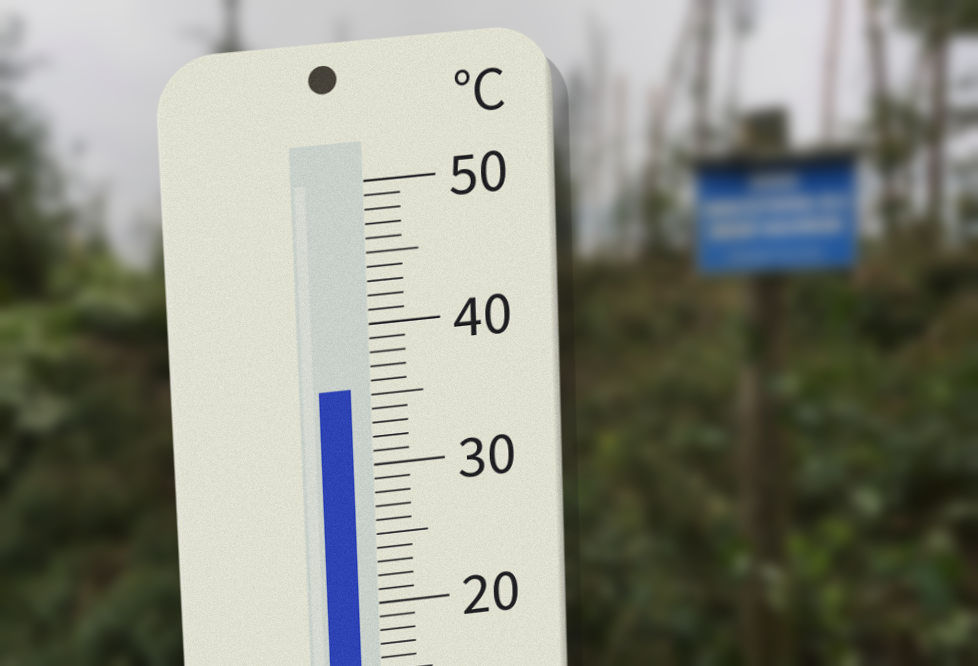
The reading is 35.5 °C
